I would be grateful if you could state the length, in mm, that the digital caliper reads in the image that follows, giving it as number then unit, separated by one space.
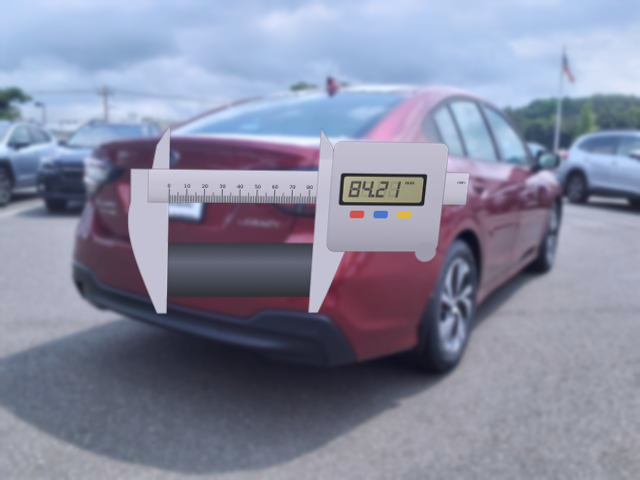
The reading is 84.21 mm
